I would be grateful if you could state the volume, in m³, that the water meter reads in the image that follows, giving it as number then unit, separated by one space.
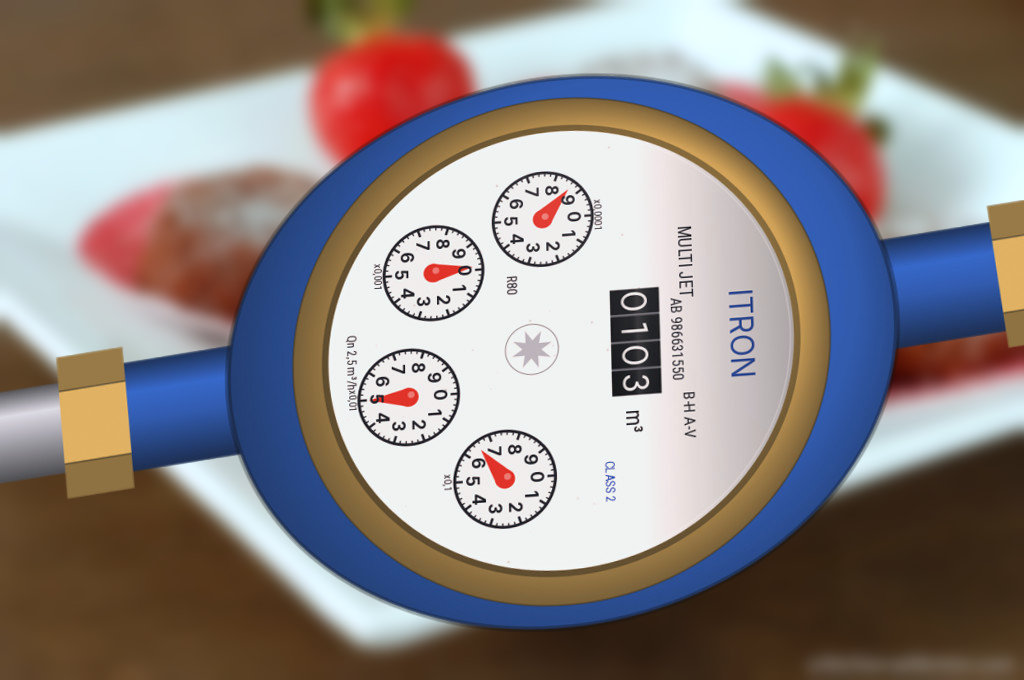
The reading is 103.6498 m³
